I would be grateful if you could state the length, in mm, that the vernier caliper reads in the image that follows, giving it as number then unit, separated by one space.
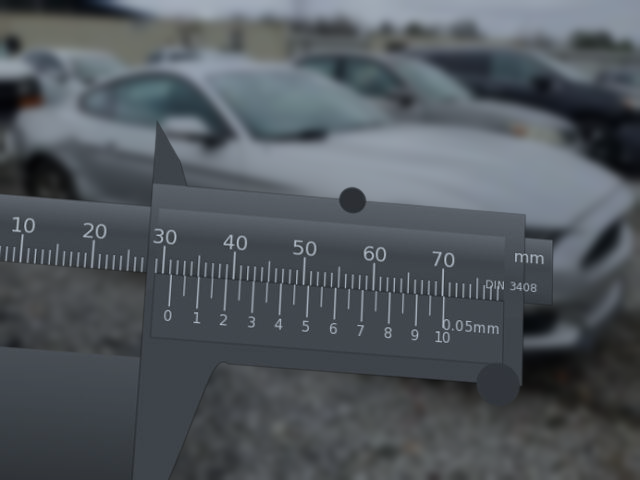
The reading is 31.2 mm
